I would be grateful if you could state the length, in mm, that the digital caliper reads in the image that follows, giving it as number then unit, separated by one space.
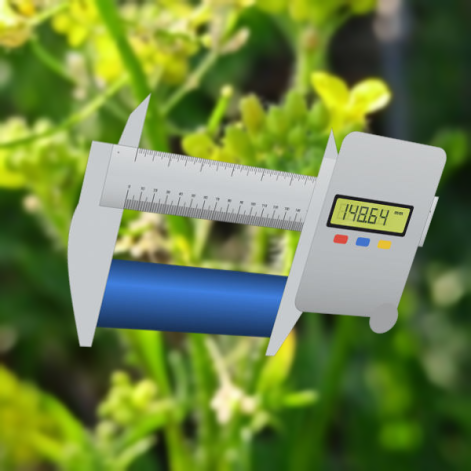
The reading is 148.64 mm
